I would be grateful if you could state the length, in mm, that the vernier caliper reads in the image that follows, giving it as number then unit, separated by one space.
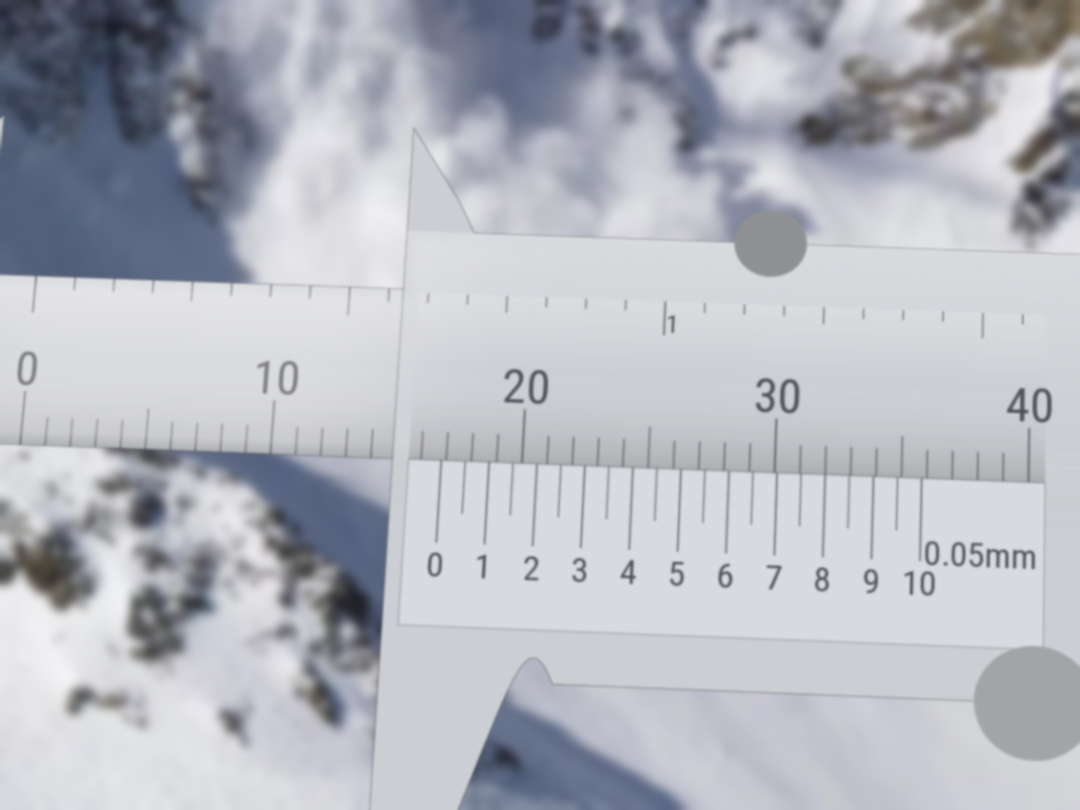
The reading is 16.8 mm
